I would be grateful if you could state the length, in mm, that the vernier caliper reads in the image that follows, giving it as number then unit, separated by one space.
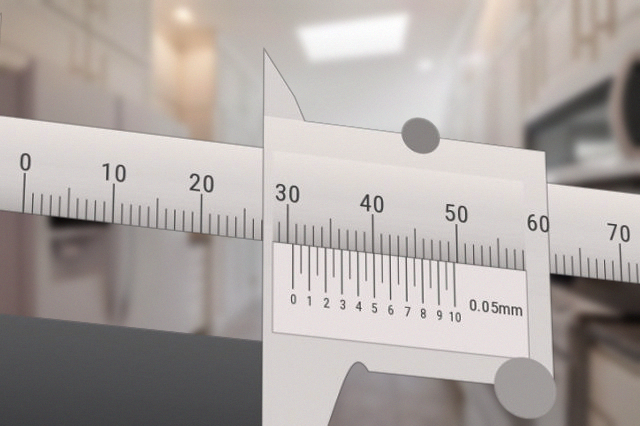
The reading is 30.6 mm
